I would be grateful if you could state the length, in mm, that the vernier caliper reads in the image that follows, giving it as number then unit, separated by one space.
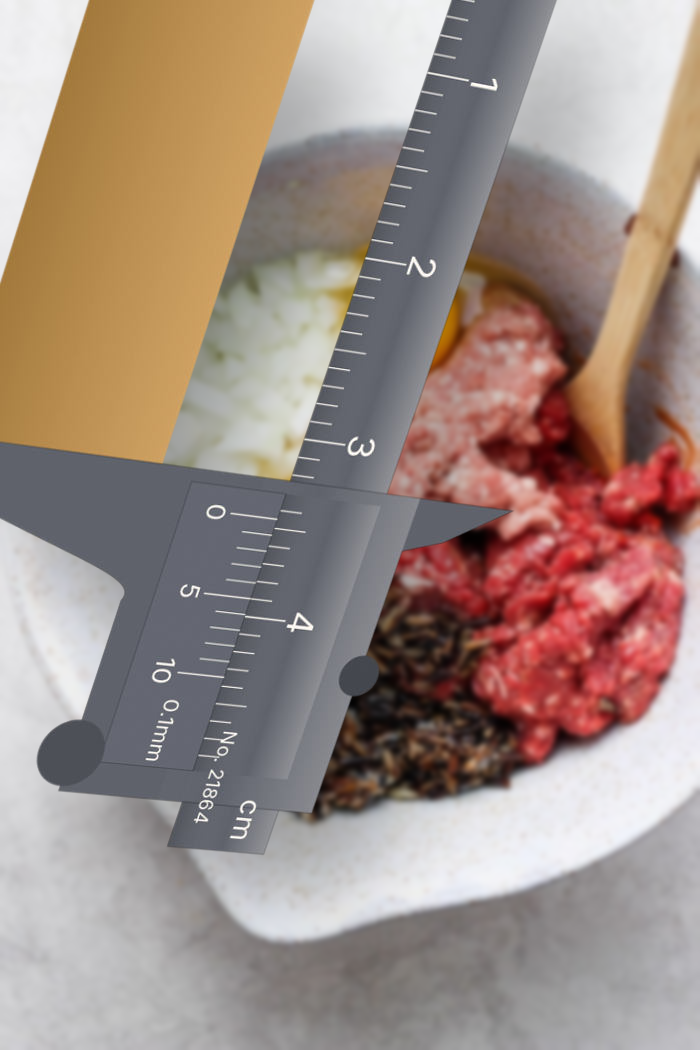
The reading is 34.5 mm
